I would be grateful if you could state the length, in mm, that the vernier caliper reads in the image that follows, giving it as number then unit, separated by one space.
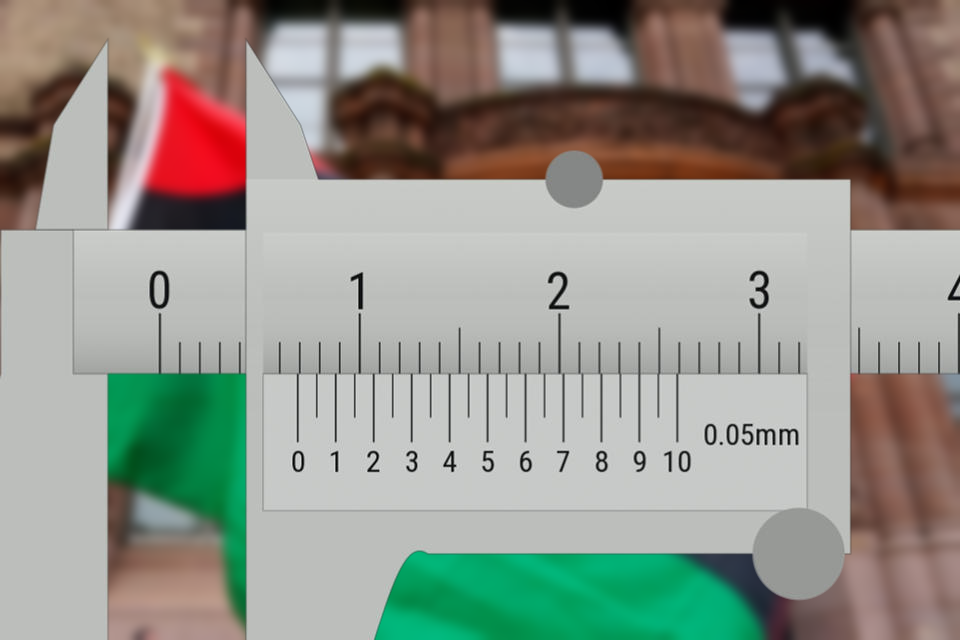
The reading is 6.9 mm
